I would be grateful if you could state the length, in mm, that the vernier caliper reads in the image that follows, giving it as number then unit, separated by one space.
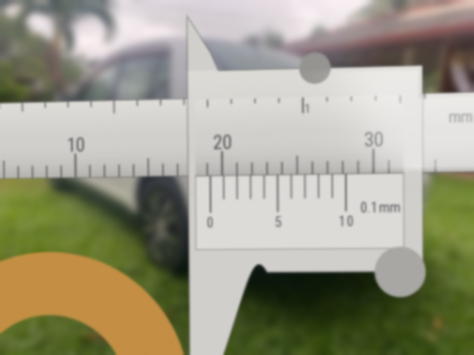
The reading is 19.2 mm
